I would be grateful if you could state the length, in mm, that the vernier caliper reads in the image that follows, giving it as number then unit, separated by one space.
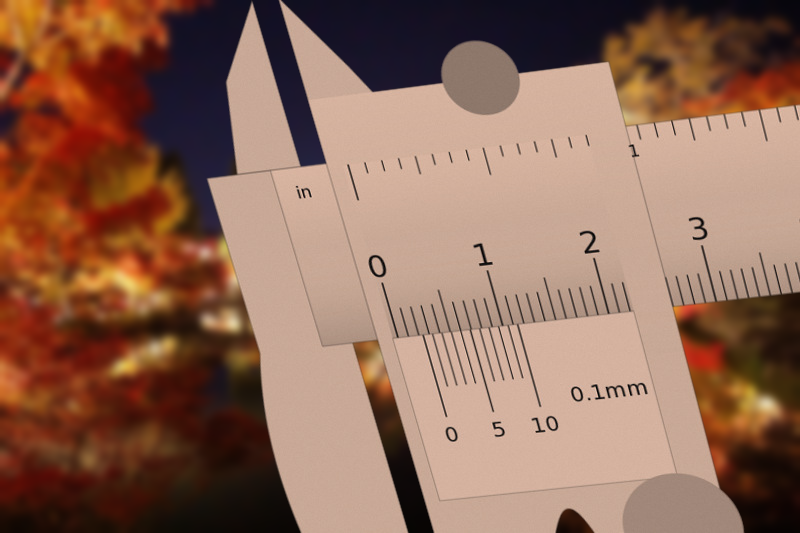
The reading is 2.4 mm
